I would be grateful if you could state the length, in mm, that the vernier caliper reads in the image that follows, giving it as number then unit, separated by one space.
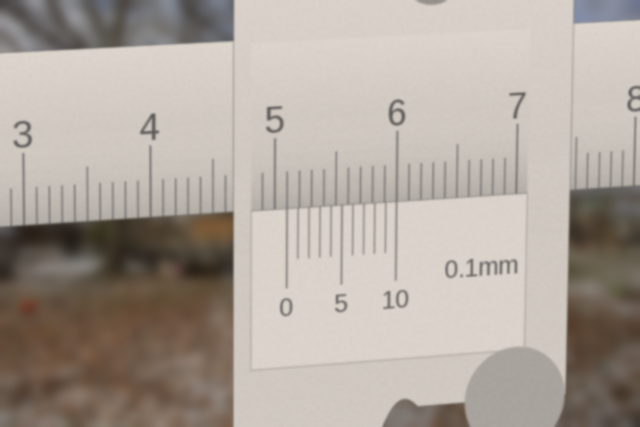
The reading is 51.0 mm
